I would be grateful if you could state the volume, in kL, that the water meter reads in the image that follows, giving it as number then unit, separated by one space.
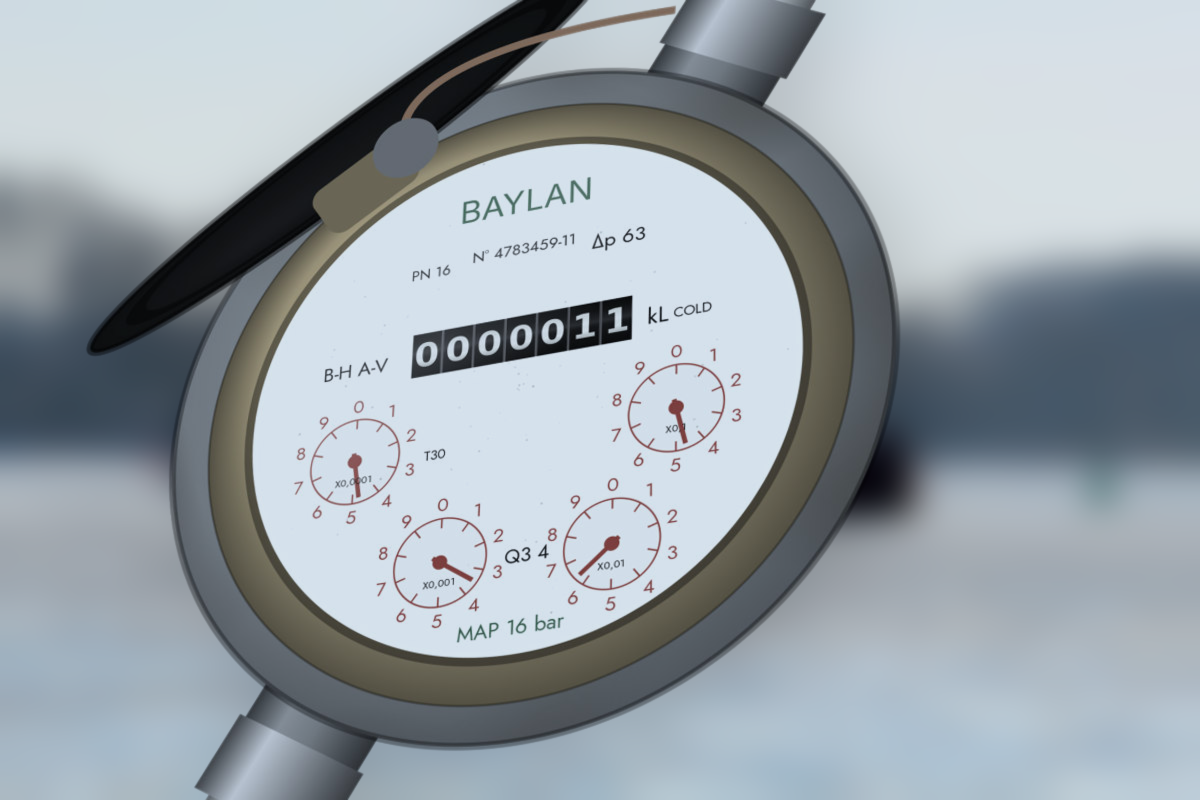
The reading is 11.4634 kL
